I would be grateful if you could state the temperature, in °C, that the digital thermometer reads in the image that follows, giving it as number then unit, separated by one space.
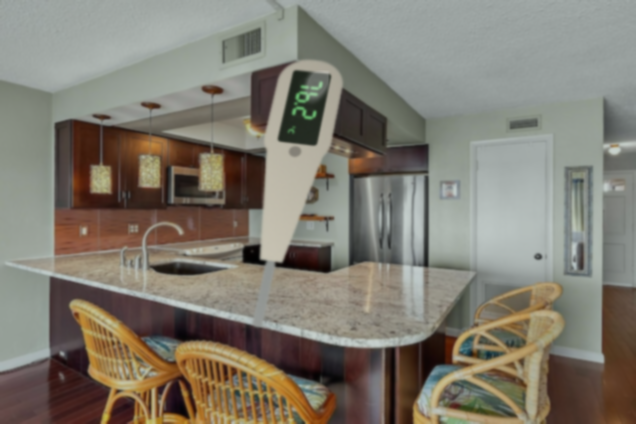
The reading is 76.2 °C
